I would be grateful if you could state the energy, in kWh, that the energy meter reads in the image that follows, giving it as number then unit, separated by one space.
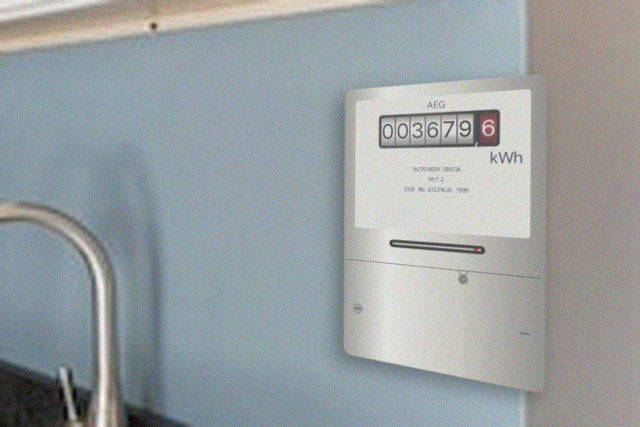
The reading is 3679.6 kWh
